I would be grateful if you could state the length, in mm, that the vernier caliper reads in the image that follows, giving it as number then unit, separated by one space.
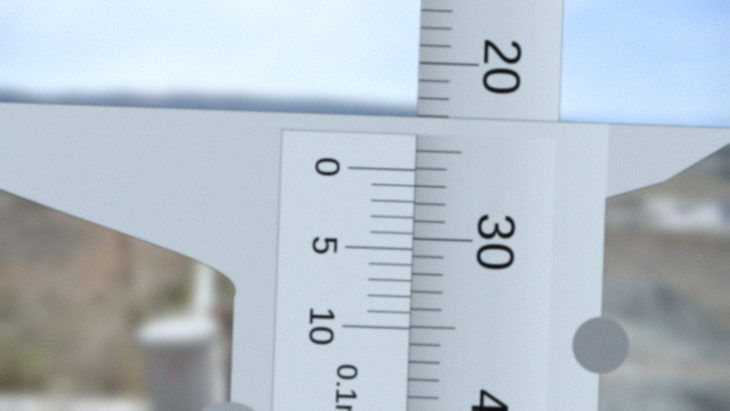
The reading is 26.1 mm
